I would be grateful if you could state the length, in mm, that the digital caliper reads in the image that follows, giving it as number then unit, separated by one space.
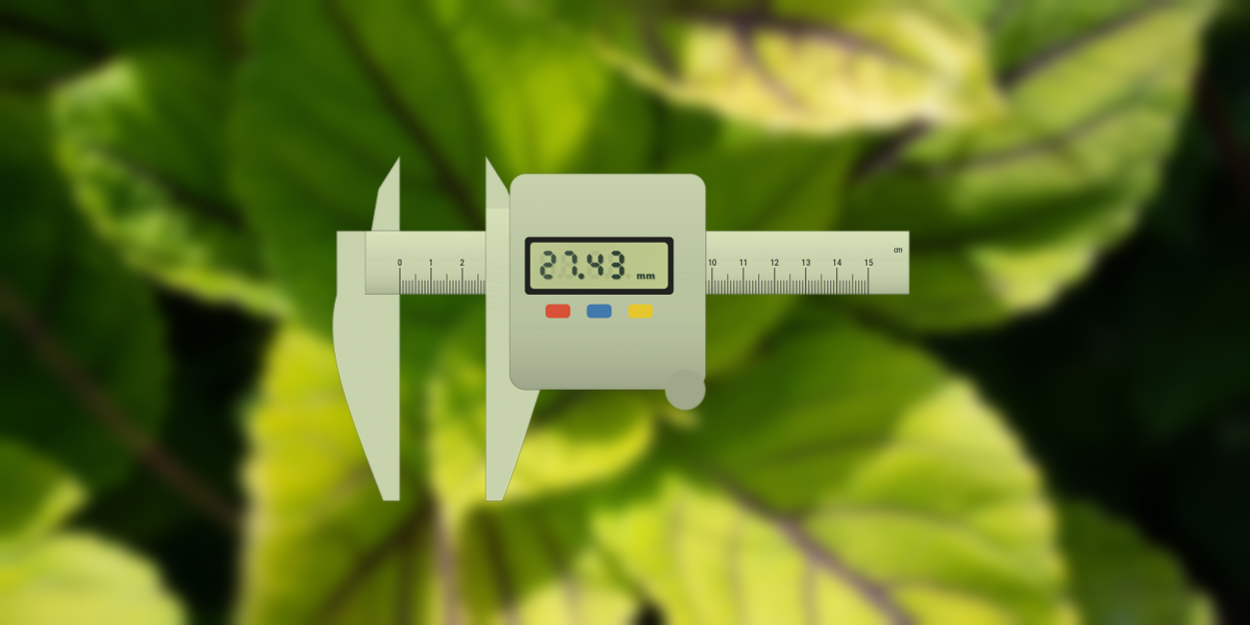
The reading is 27.43 mm
